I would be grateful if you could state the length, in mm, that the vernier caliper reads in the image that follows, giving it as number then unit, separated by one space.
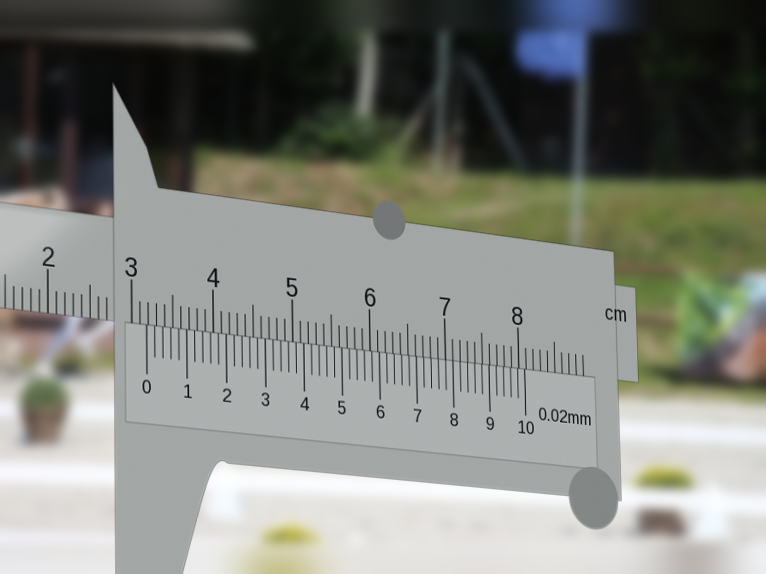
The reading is 31.8 mm
